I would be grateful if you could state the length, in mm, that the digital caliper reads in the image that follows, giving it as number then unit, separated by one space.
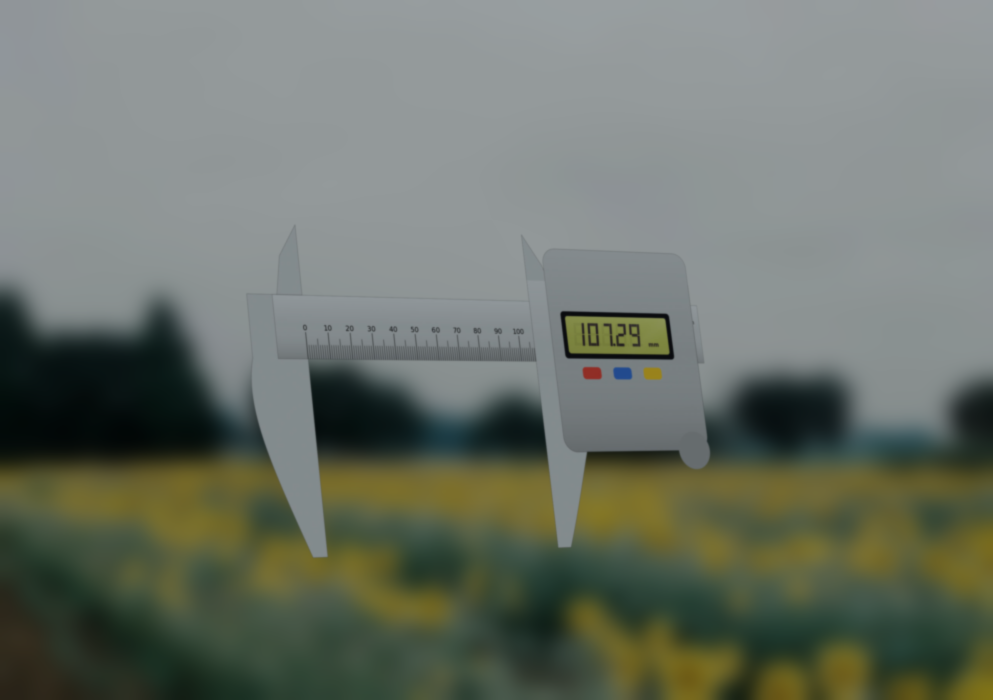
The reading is 107.29 mm
